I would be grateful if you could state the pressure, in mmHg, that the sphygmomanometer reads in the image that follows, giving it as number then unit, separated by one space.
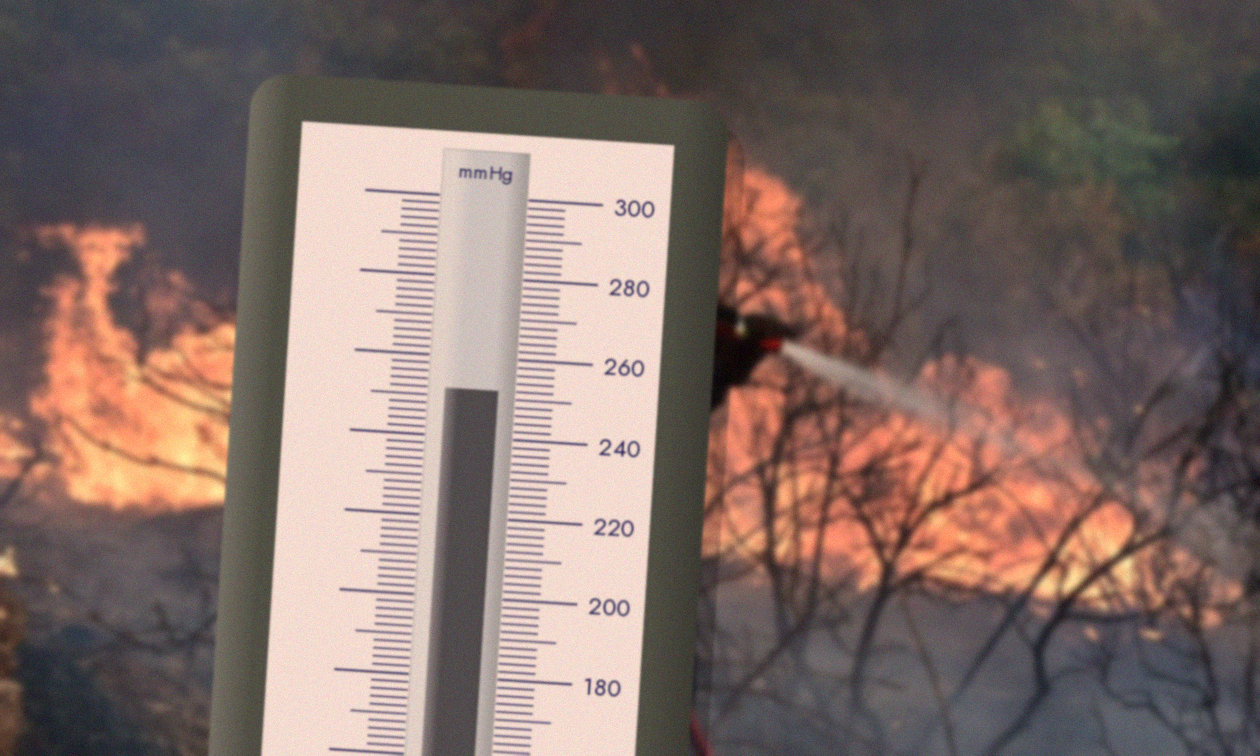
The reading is 252 mmHg
